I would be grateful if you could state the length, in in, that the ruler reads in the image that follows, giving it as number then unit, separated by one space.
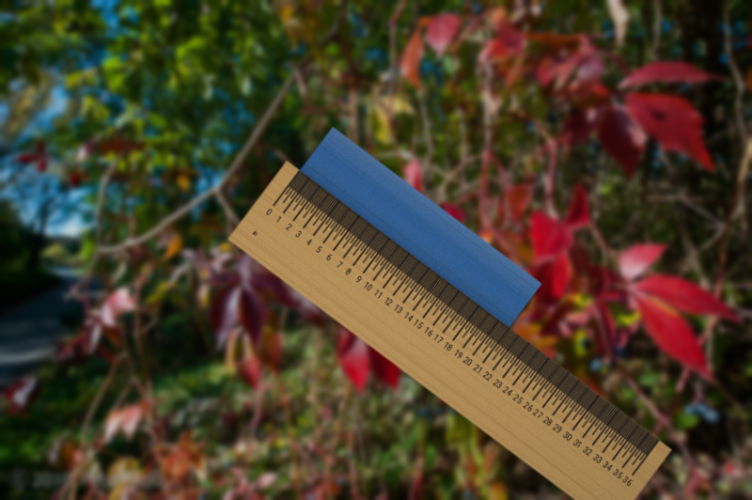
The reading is 21 in
